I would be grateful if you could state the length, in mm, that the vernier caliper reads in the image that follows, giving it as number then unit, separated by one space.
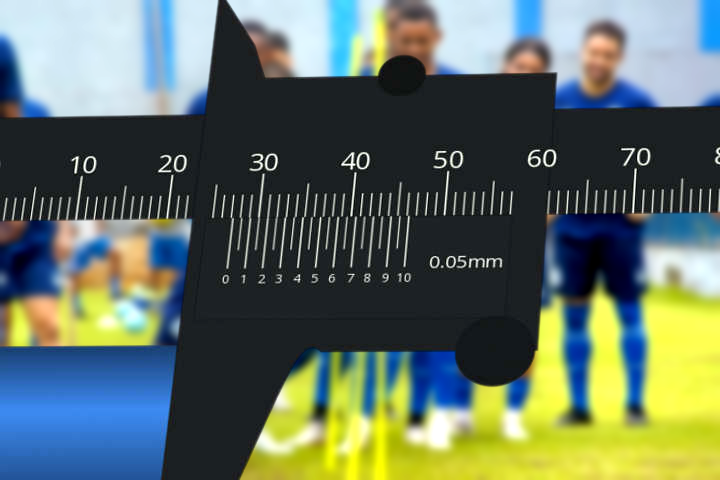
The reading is 27.2 mm
